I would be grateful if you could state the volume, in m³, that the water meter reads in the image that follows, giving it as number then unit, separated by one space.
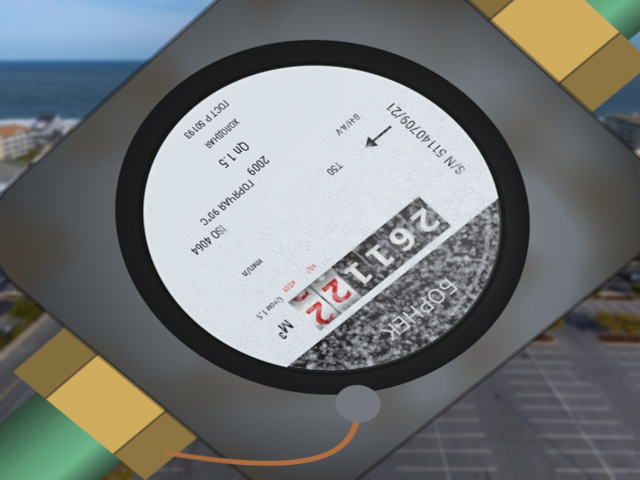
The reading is 2611.22 m³
